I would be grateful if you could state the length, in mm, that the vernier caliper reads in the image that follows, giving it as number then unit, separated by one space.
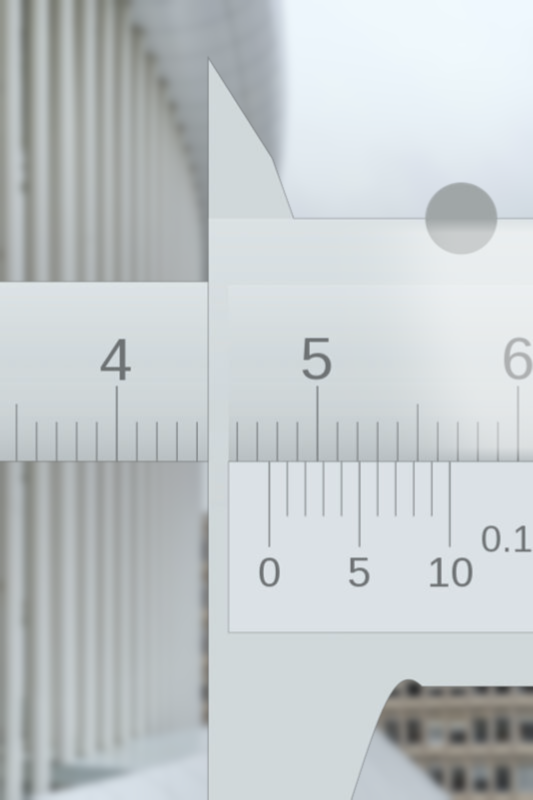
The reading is 47.6 mm
